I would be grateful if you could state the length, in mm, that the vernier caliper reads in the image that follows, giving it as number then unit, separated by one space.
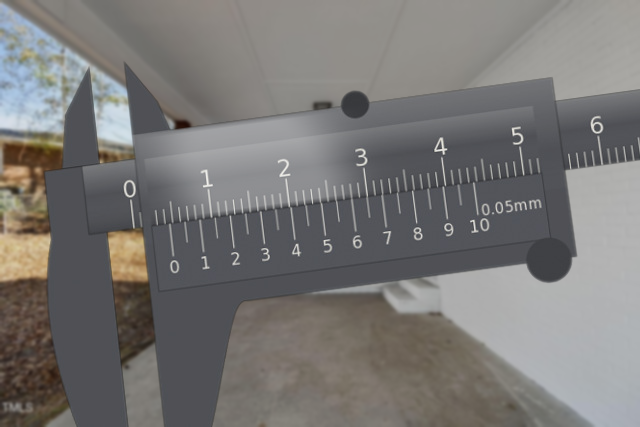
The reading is 4.6 mm
